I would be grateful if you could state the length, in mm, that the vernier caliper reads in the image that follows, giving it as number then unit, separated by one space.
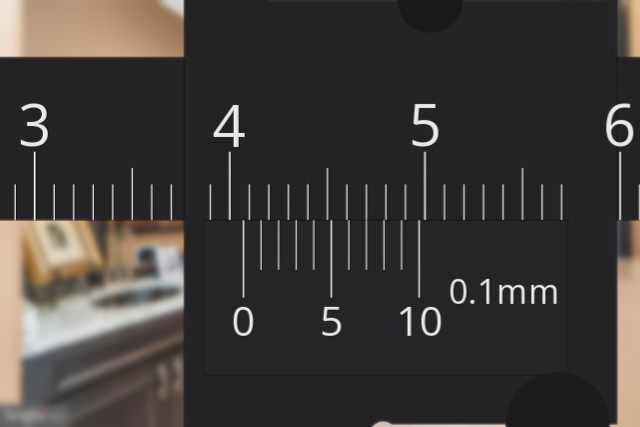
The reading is 40.7 mm
